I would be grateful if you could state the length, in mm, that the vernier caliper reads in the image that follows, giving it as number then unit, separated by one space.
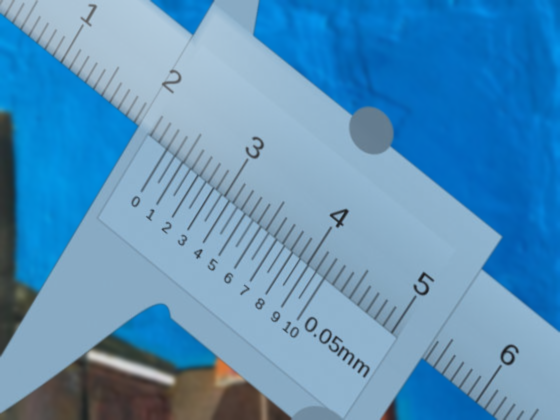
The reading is 23.0 mm
